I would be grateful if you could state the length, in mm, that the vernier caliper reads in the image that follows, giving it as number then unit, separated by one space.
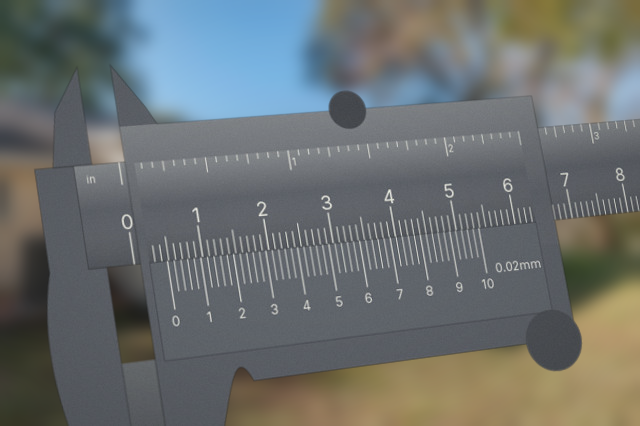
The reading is 4.8 mm
